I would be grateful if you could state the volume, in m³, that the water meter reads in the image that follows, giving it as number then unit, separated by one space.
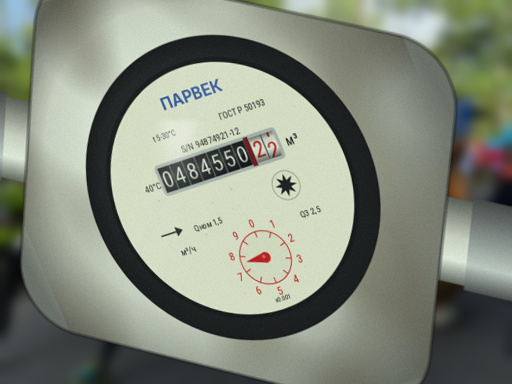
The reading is 484550.217 m³
